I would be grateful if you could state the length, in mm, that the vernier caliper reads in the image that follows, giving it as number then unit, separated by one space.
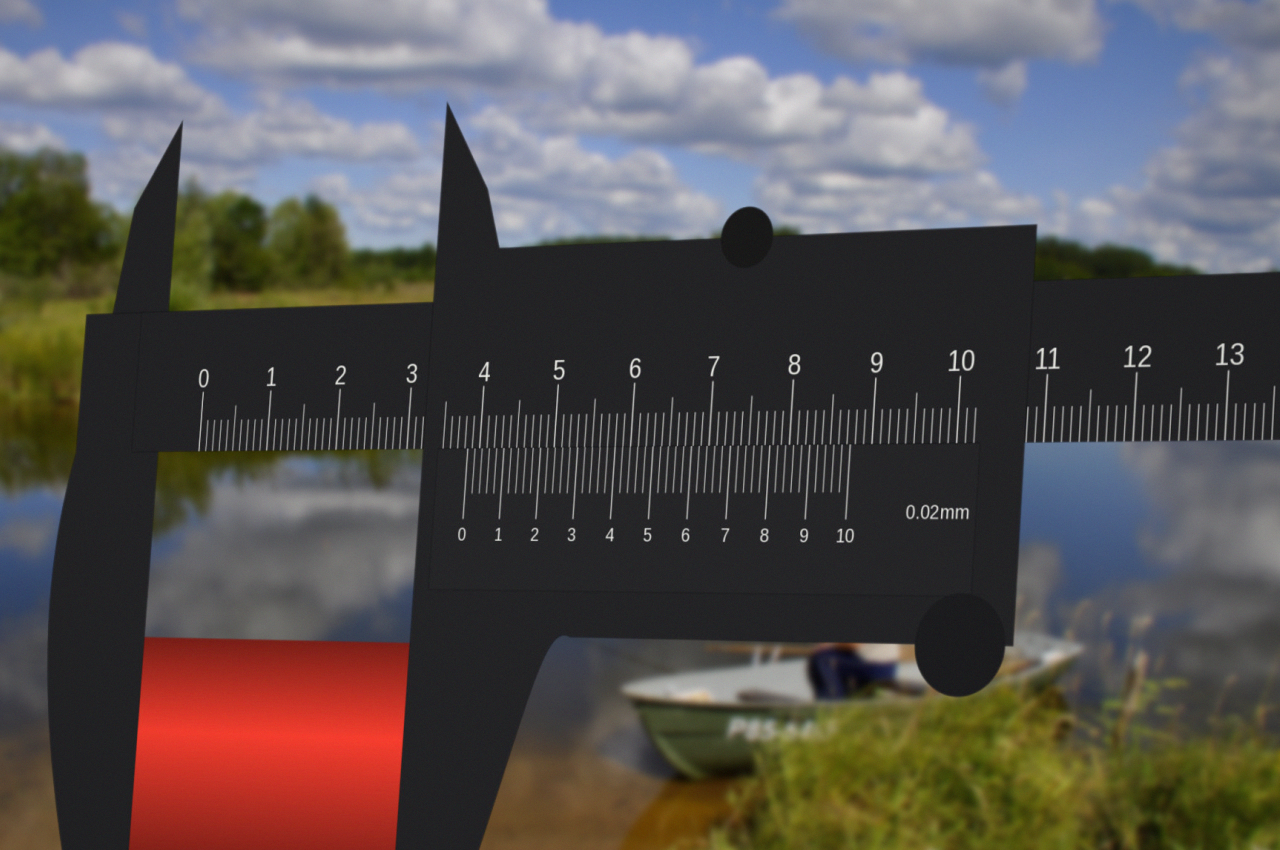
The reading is 38.4 mm
